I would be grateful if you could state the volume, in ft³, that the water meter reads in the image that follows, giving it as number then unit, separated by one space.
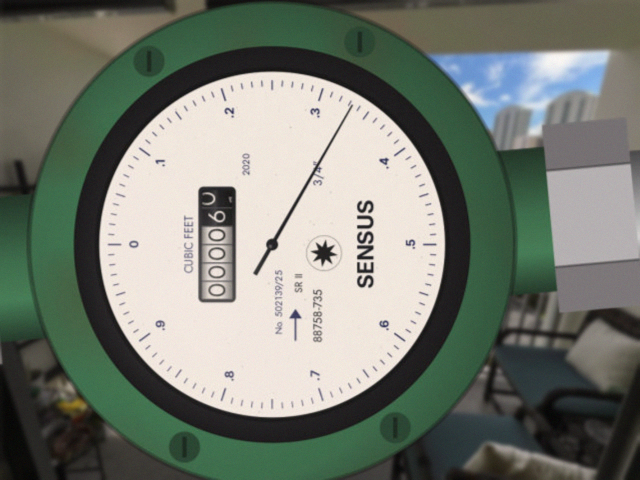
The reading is 60.33 ft³
